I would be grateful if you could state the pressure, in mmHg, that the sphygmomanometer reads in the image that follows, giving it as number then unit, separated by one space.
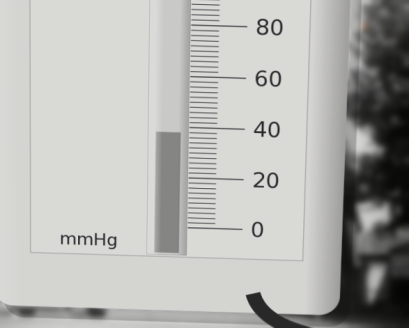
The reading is 38 mmHg
